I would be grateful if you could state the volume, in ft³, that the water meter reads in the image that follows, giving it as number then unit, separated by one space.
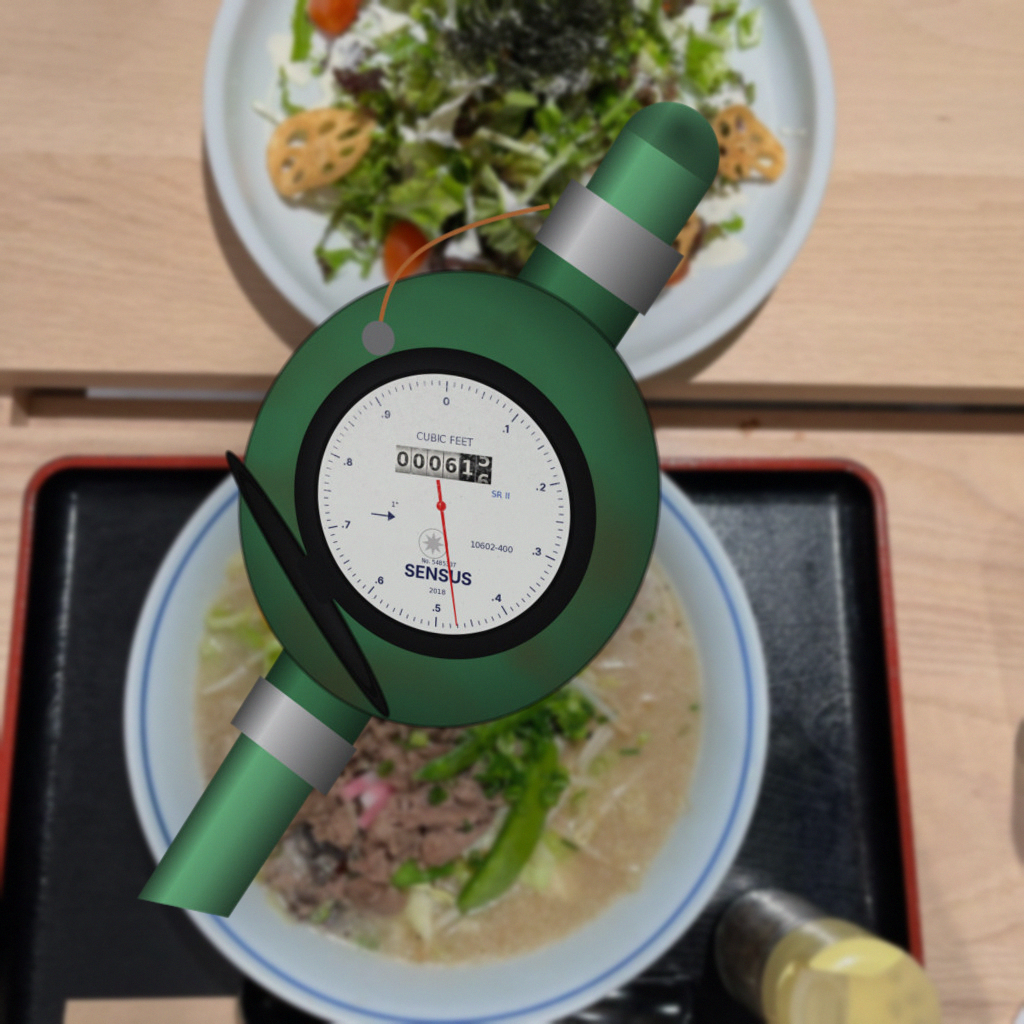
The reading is 615.47 ft³
